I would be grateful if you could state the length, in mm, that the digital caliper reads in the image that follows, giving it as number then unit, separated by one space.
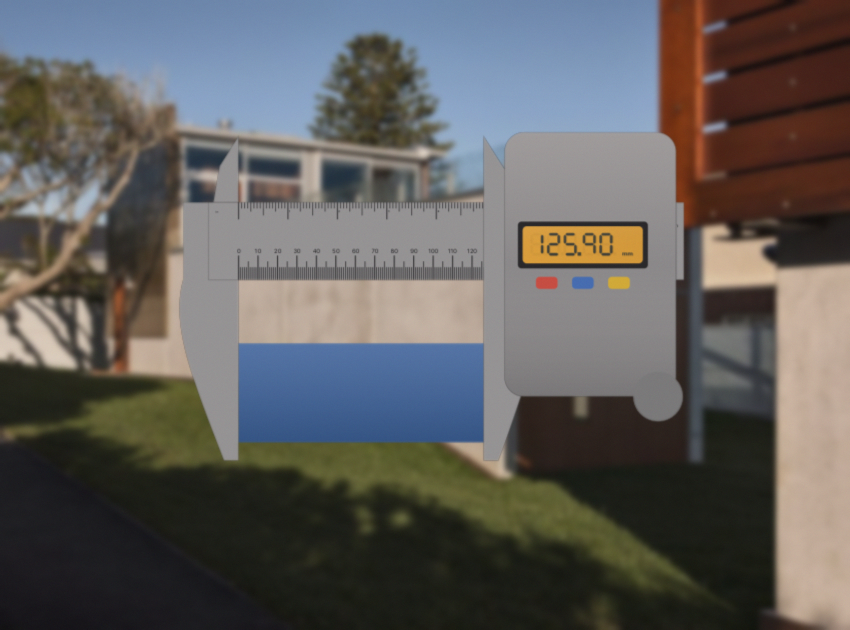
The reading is 125.90 mm
